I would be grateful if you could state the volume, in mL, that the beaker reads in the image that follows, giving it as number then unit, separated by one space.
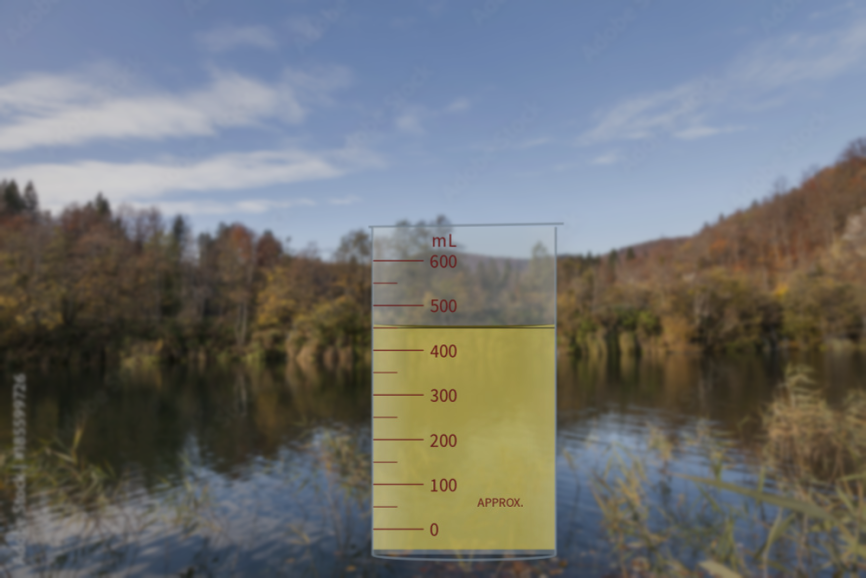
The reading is 450 mL
